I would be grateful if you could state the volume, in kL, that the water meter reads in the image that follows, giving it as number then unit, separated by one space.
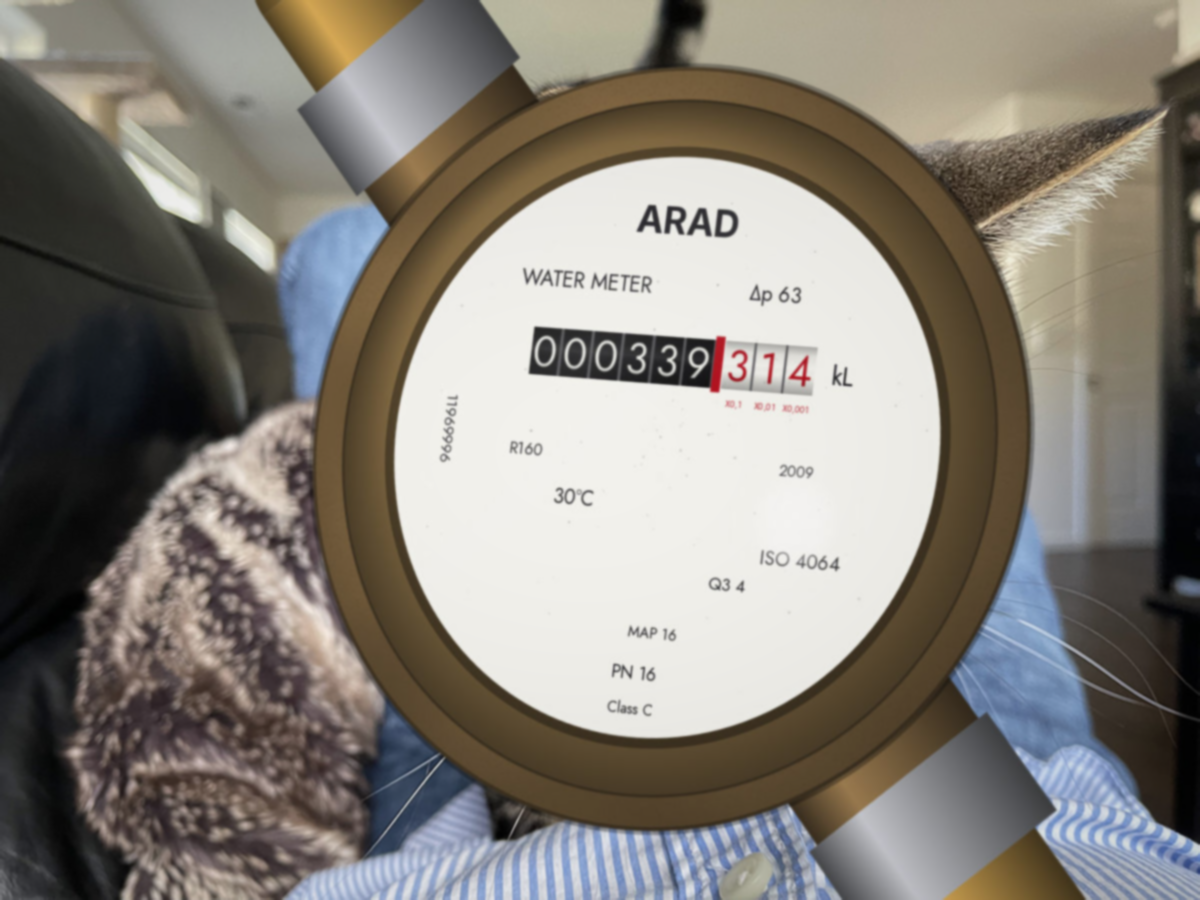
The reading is 339.314 kL
